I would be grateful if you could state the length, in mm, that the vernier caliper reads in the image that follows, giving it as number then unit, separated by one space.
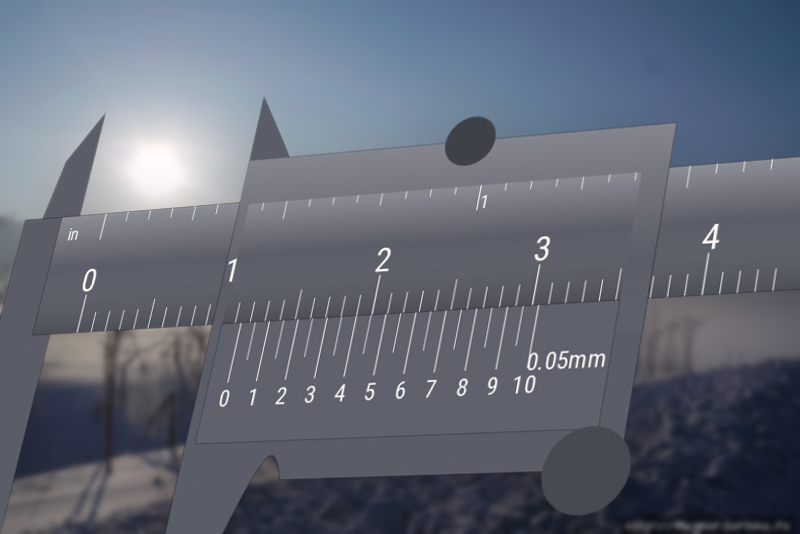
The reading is 11.4 mm
